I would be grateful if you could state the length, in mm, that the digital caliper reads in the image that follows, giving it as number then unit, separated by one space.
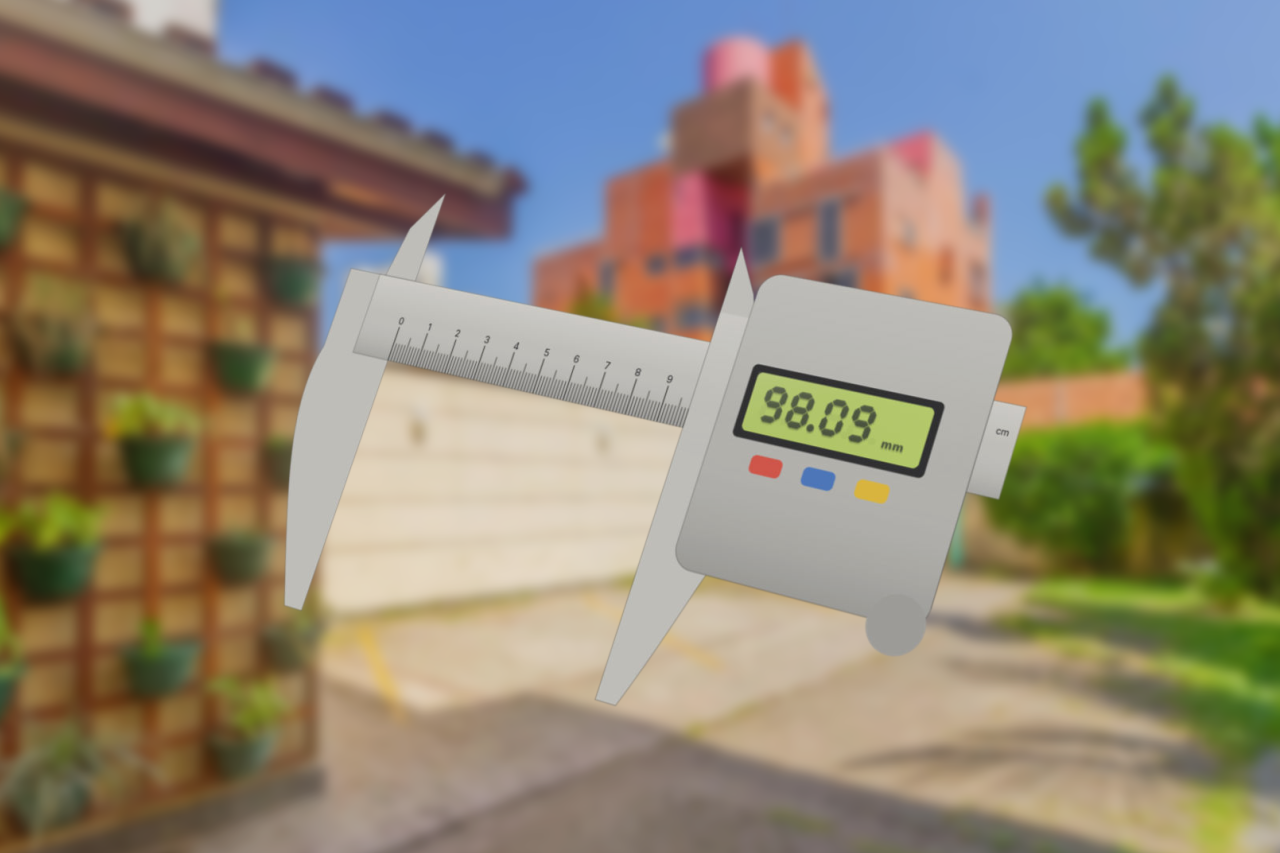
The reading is 98.09 mm
